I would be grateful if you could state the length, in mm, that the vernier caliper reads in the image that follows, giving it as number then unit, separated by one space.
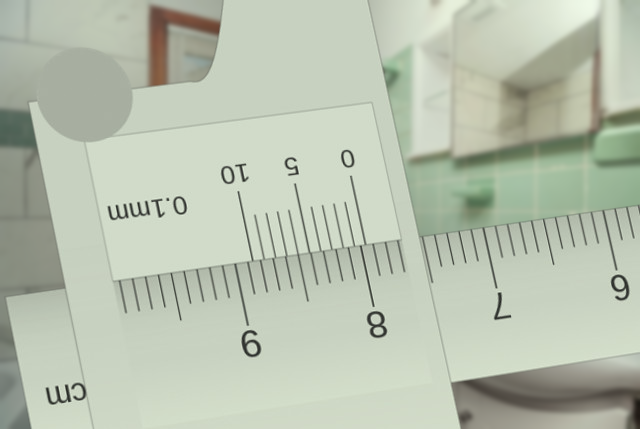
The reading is 79.6 mm
